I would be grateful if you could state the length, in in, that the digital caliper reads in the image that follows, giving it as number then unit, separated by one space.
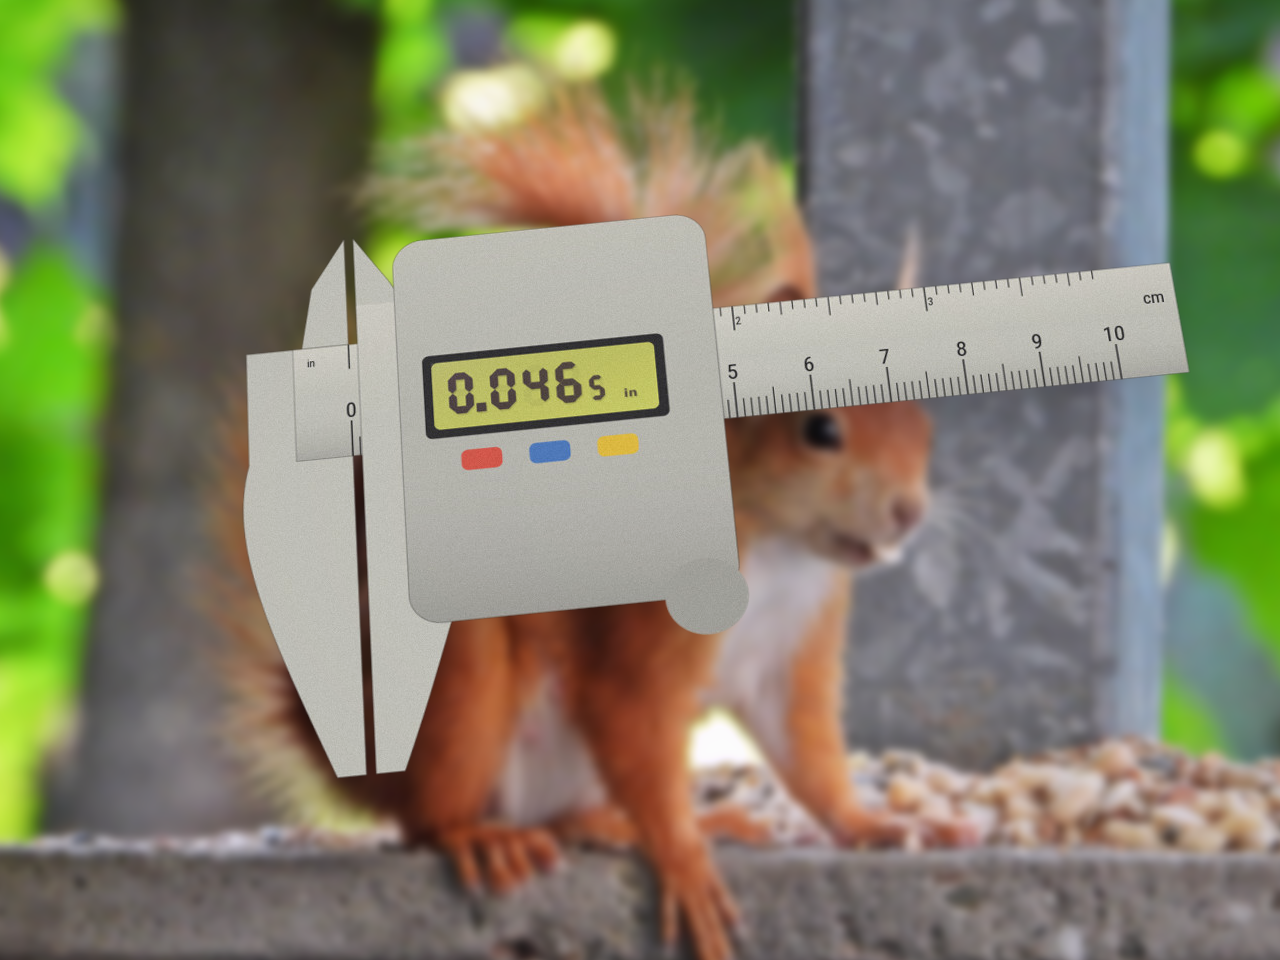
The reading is 0.0465 in
